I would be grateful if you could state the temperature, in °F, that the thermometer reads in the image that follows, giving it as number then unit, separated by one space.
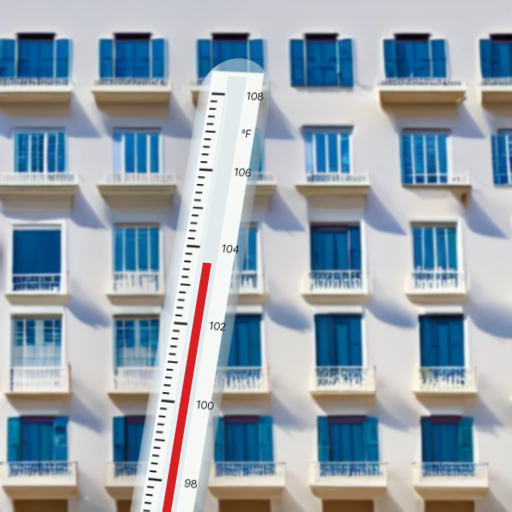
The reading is 103.6 °F
